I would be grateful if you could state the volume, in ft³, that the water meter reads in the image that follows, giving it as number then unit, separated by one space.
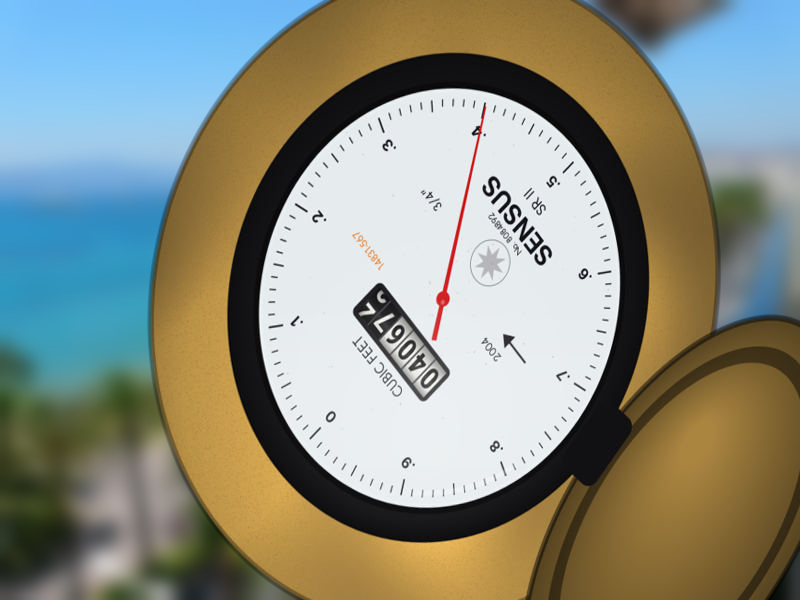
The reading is 40672.40 ft³
